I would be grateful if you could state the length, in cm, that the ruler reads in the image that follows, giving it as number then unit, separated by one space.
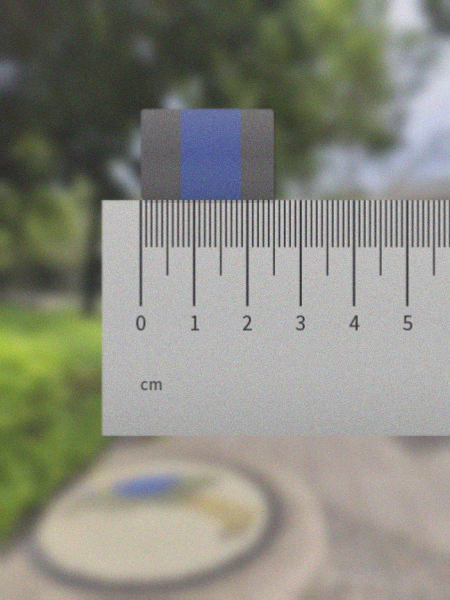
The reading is 2.5 cm
